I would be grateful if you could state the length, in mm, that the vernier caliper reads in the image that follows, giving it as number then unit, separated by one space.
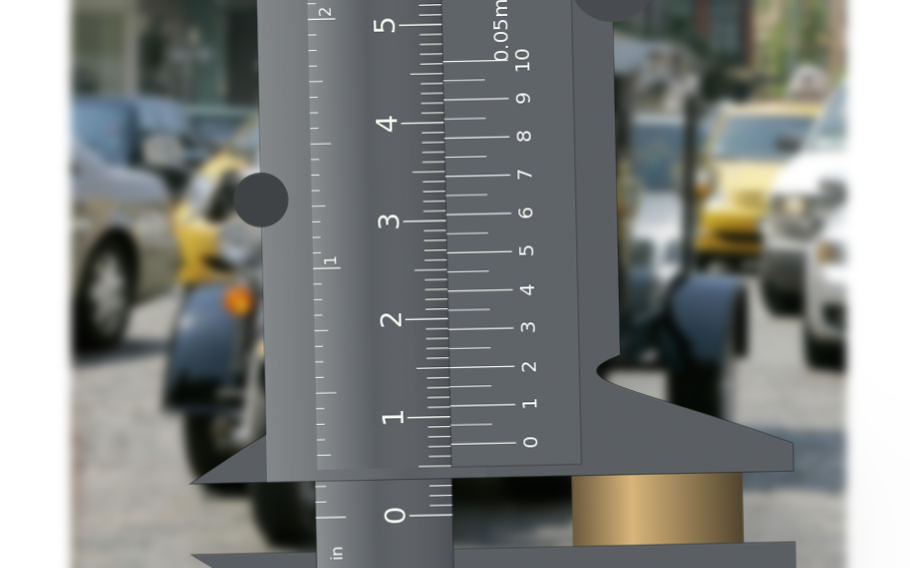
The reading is 7.2 mm
